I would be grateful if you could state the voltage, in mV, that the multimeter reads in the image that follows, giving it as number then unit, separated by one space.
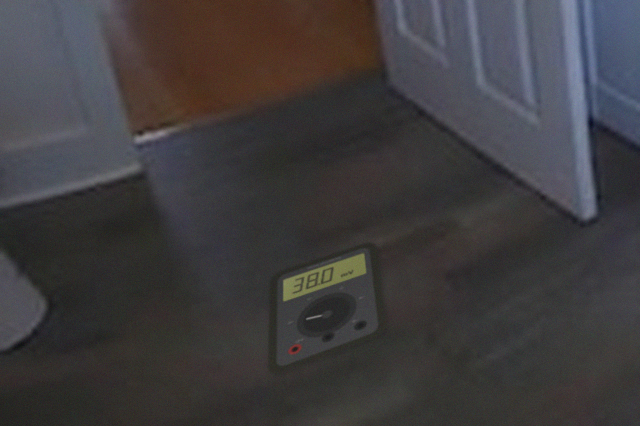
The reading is 38.0 mV
